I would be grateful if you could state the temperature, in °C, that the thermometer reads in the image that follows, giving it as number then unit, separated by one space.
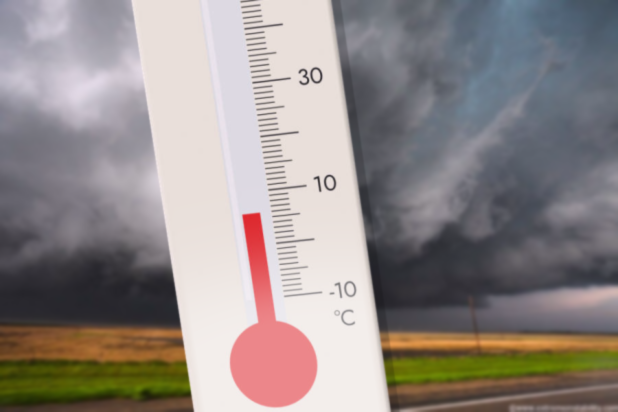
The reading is 6 °C
